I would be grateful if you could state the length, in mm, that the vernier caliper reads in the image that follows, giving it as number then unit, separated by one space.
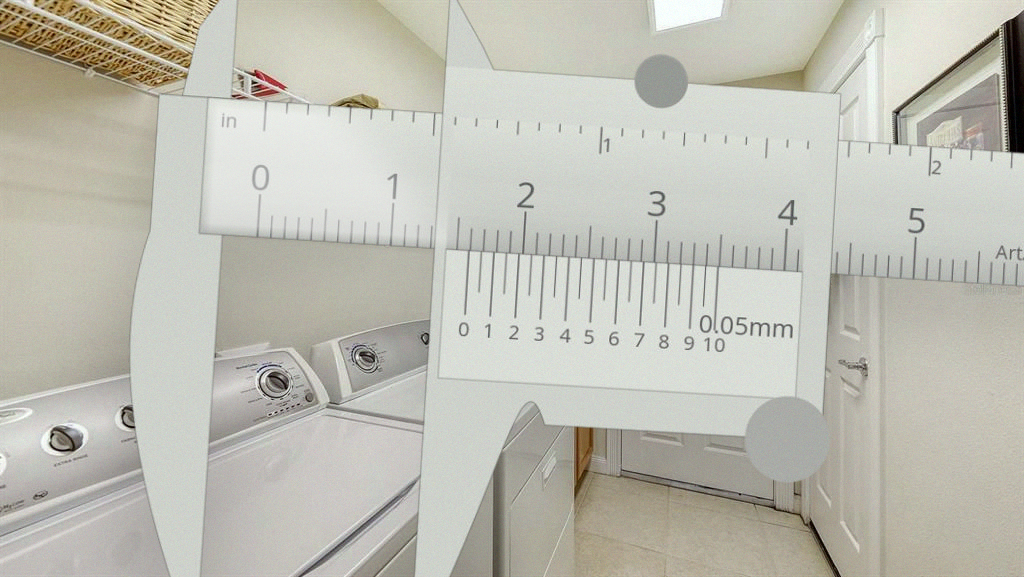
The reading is 15.9 mm
